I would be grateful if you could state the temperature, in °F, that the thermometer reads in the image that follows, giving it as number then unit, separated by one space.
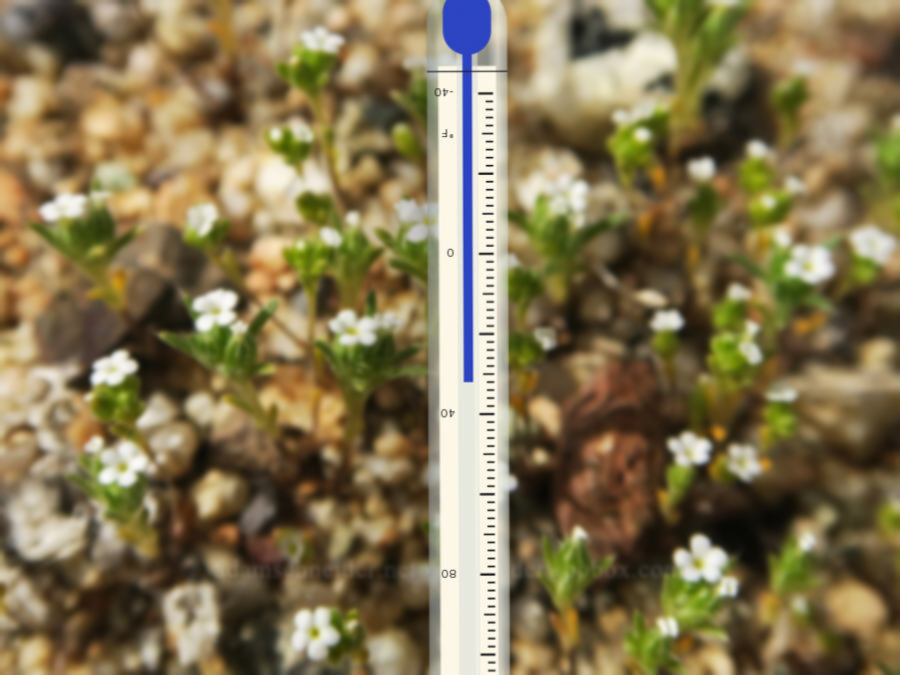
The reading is 32 °F
